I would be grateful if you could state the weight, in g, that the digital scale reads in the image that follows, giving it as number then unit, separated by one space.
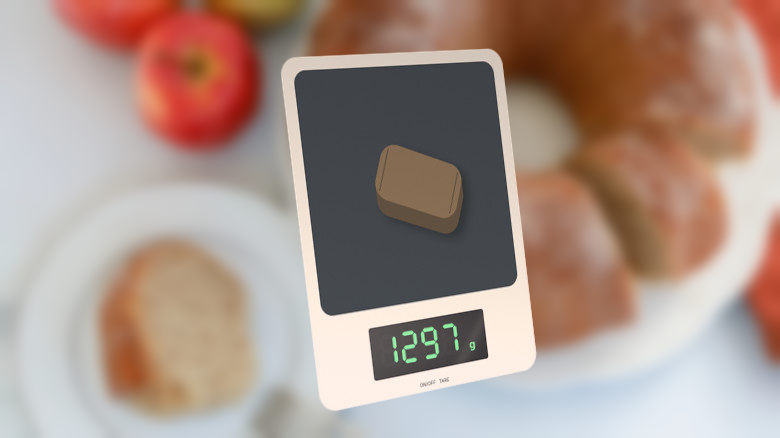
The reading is 1297 g
